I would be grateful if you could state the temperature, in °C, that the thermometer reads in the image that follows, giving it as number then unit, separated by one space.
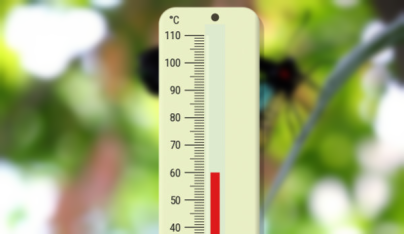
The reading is 60 °C
